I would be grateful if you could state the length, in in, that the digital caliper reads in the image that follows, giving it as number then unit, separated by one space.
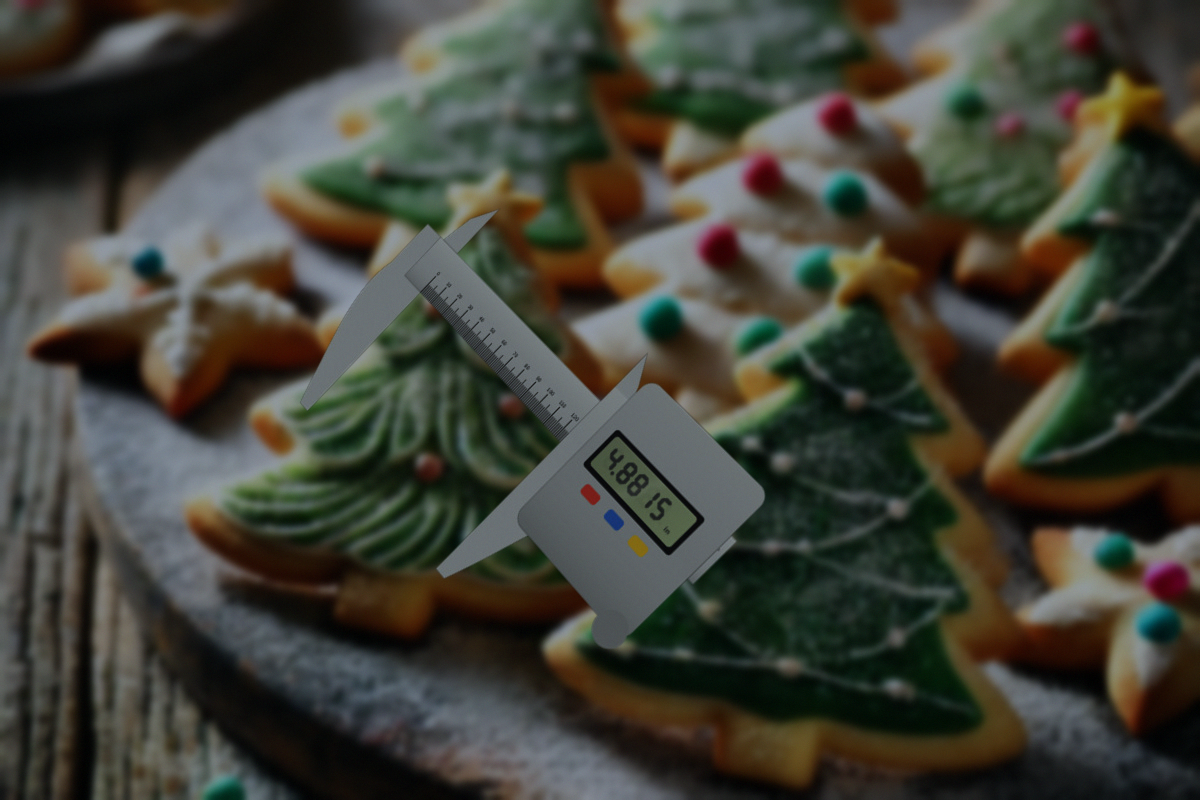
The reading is 4.8815 in
